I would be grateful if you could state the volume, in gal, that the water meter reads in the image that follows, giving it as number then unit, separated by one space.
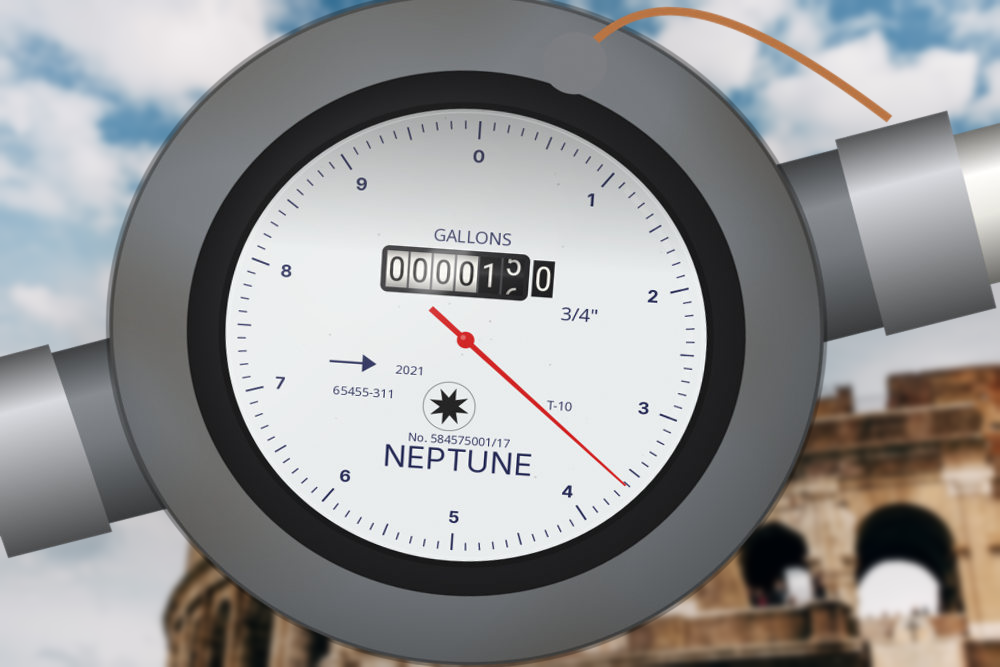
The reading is 153.6 gal
